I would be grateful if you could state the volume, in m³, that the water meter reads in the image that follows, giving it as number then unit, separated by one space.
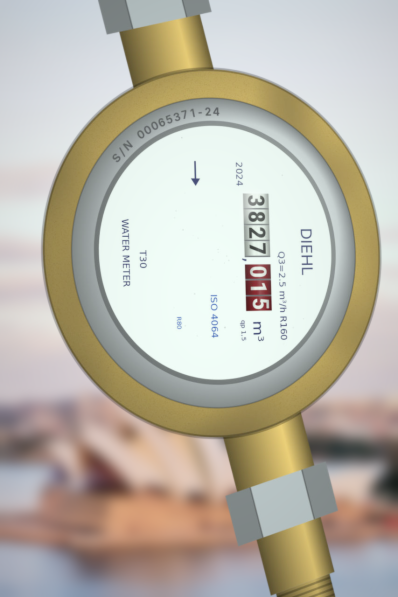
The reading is 3827.015 m³
